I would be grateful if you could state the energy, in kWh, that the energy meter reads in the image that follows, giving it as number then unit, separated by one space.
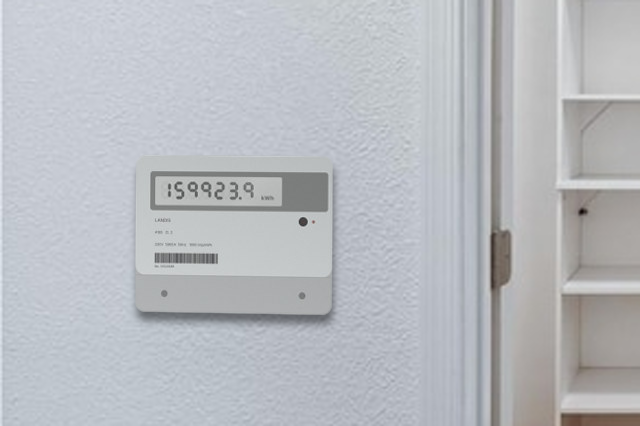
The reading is 159923.9 kWh
